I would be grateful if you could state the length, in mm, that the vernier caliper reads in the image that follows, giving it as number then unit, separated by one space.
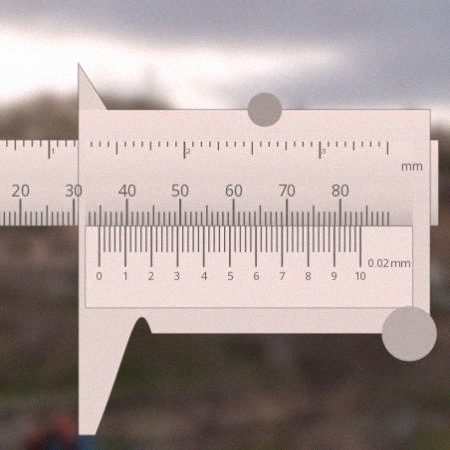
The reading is 34.8 mm
